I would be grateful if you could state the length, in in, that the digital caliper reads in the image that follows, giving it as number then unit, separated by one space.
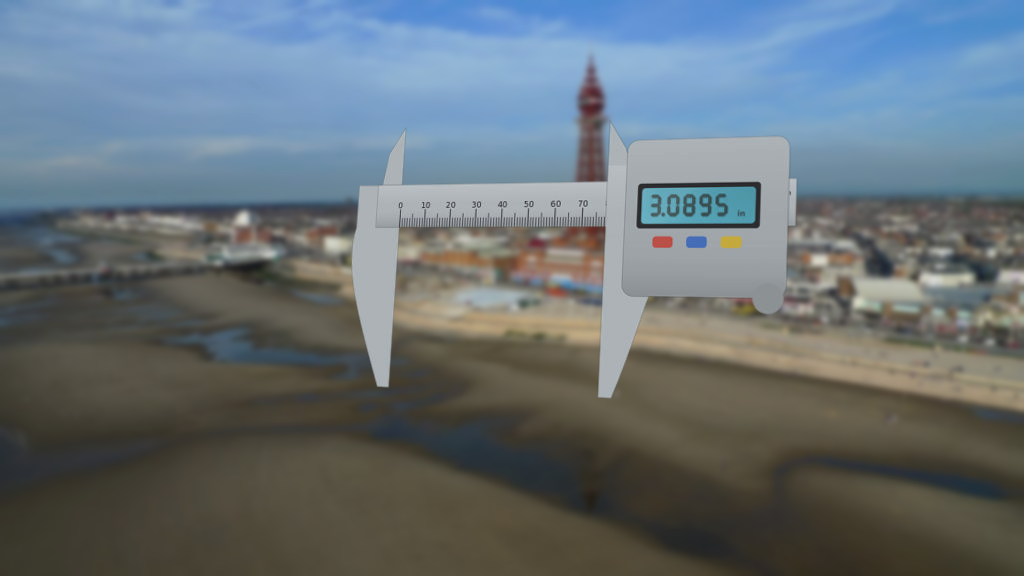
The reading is 3.0895 in
